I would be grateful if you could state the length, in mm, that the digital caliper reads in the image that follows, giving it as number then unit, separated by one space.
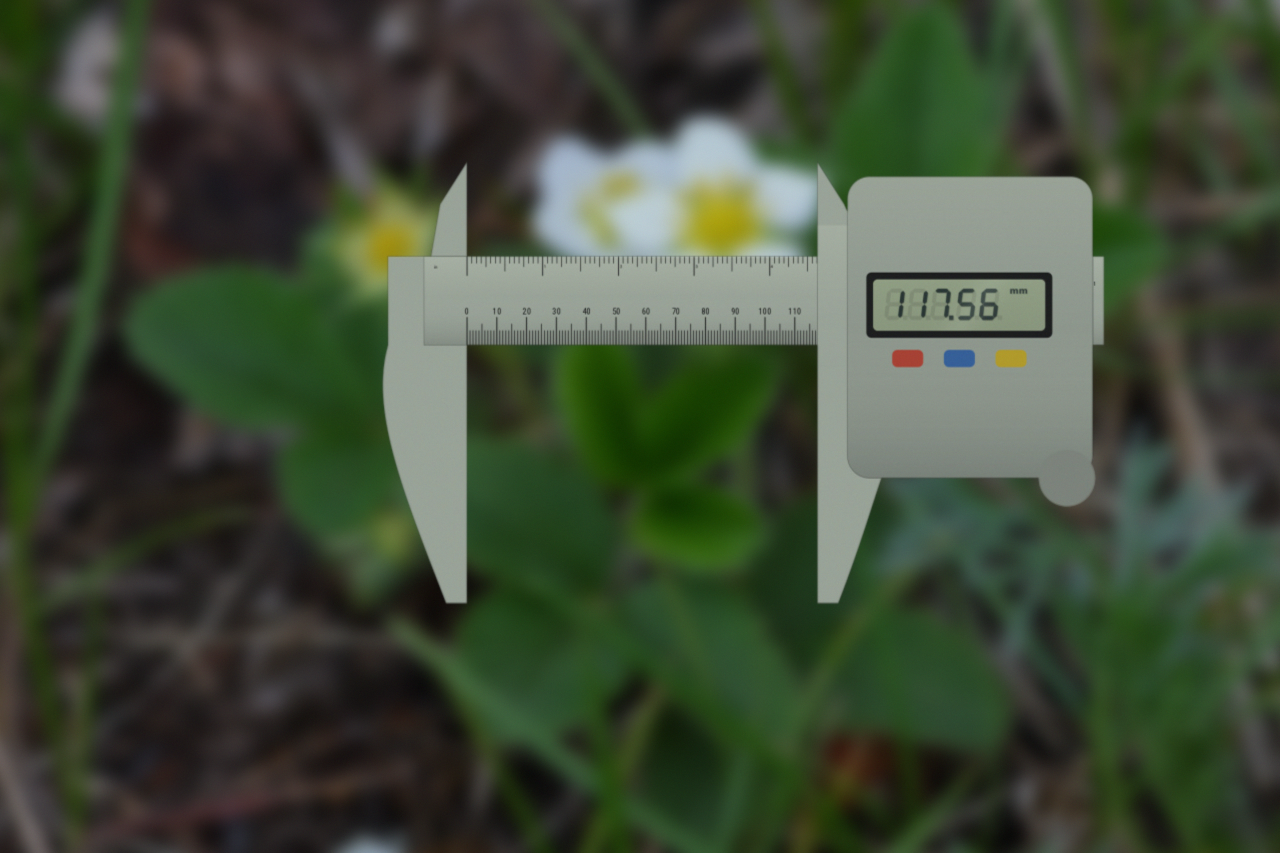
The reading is 117.56 mm
